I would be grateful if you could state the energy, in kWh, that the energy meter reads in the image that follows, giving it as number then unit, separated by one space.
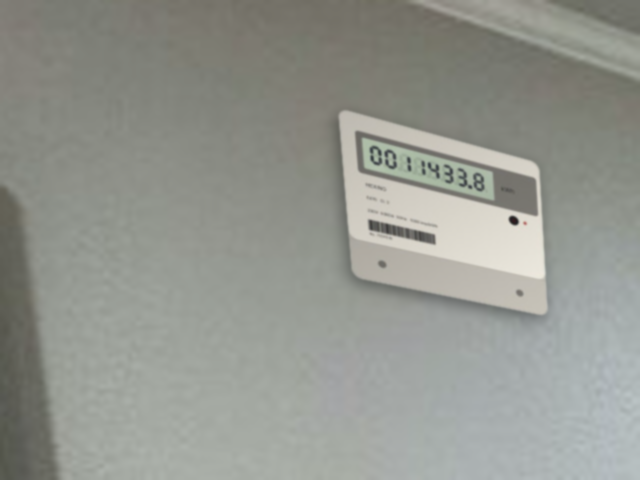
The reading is 11433.8 kWh
